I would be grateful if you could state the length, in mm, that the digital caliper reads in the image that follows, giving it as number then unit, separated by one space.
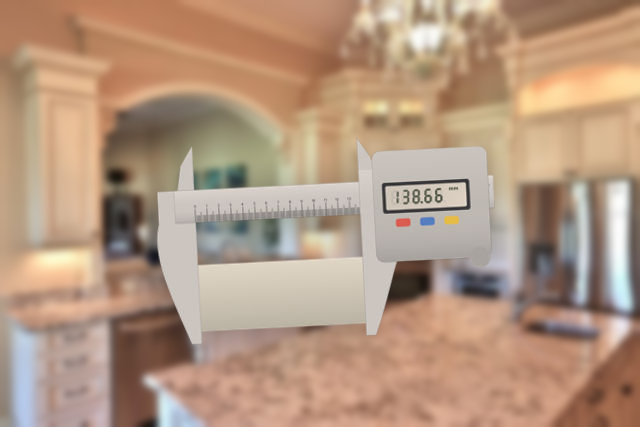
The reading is 138.66 mm
